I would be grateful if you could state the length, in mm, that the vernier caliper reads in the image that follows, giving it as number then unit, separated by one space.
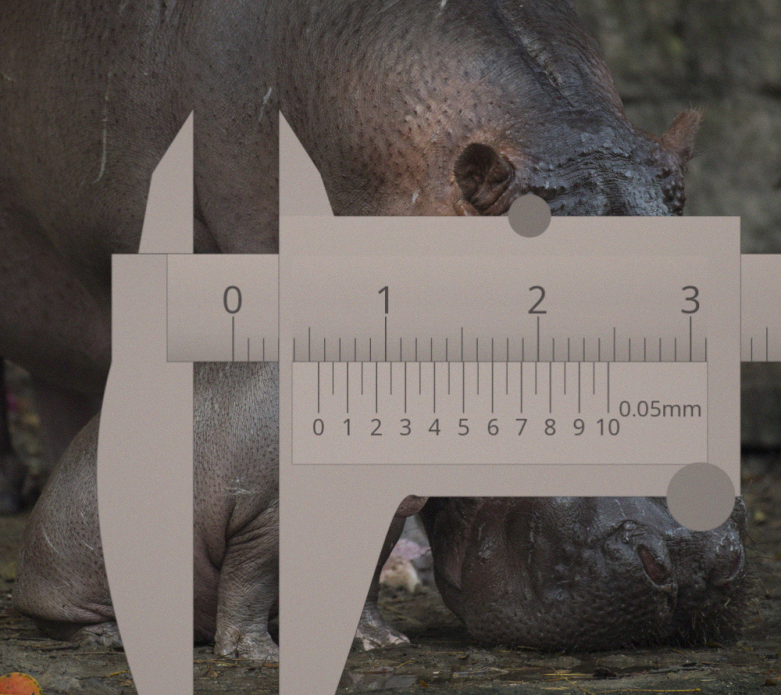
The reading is 5.6 mm
